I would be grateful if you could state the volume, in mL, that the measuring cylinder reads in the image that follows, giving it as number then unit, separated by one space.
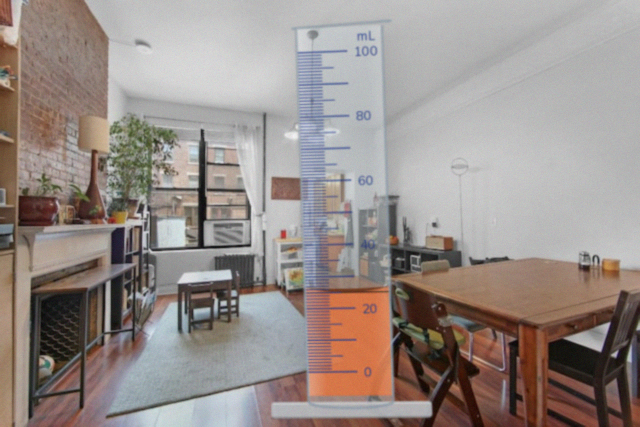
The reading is 25 mL
